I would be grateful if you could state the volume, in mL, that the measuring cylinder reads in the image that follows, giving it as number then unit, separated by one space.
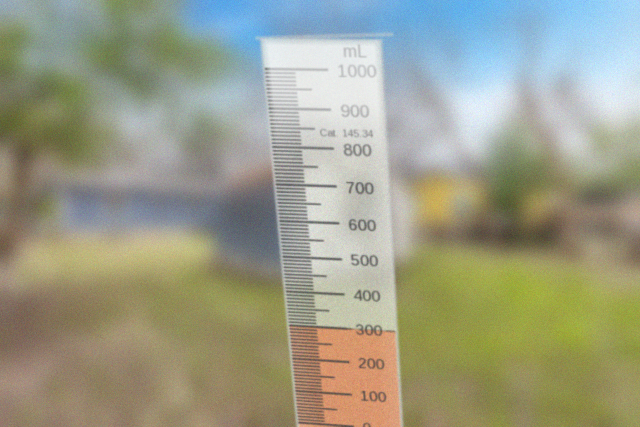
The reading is 300 mL
